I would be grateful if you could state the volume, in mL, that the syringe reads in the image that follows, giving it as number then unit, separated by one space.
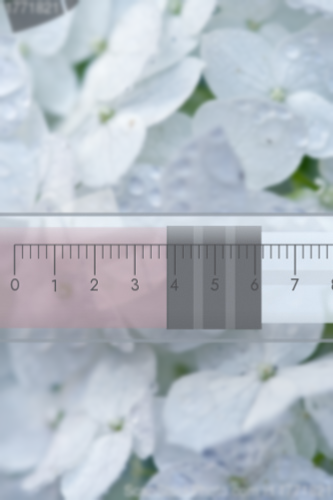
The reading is 3.8 mL
